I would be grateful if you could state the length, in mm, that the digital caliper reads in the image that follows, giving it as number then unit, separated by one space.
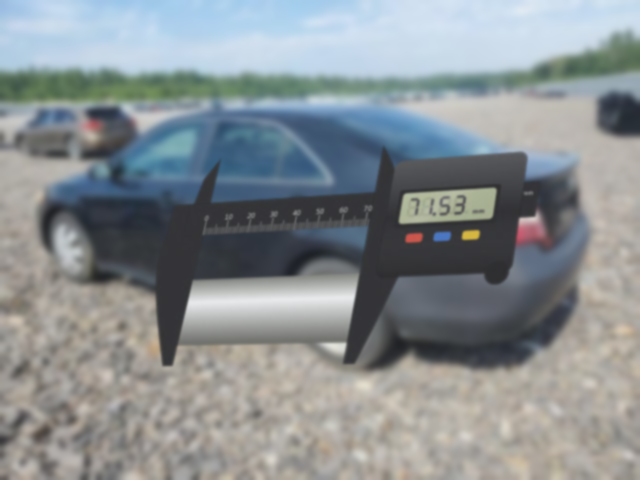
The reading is 71.53 mm
